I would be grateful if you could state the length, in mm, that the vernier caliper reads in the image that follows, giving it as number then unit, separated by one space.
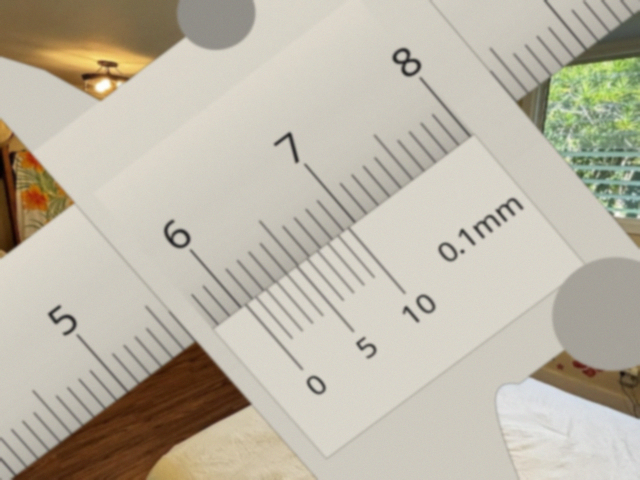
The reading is 60.4 mm
